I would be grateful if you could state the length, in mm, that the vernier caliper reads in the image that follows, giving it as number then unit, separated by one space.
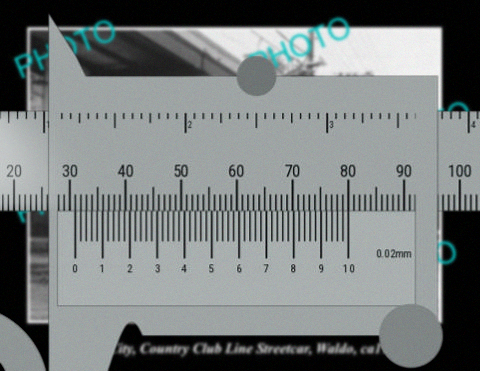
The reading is 31.0 mm
